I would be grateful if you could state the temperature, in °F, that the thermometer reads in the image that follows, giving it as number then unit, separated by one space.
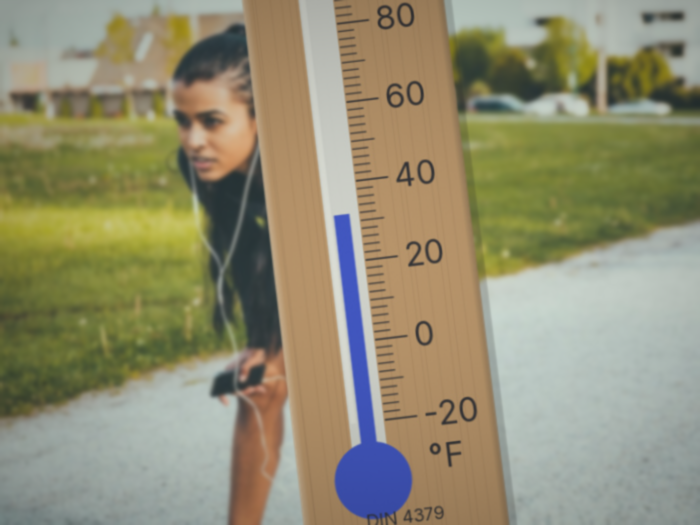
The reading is 32 °F
